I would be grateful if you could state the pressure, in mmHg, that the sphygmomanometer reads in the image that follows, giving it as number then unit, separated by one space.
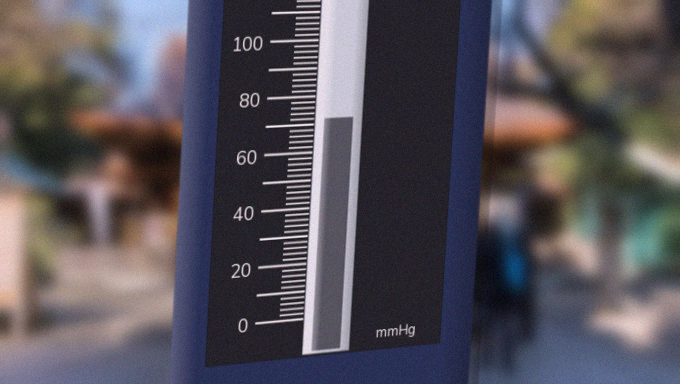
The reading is 72 mmHg
